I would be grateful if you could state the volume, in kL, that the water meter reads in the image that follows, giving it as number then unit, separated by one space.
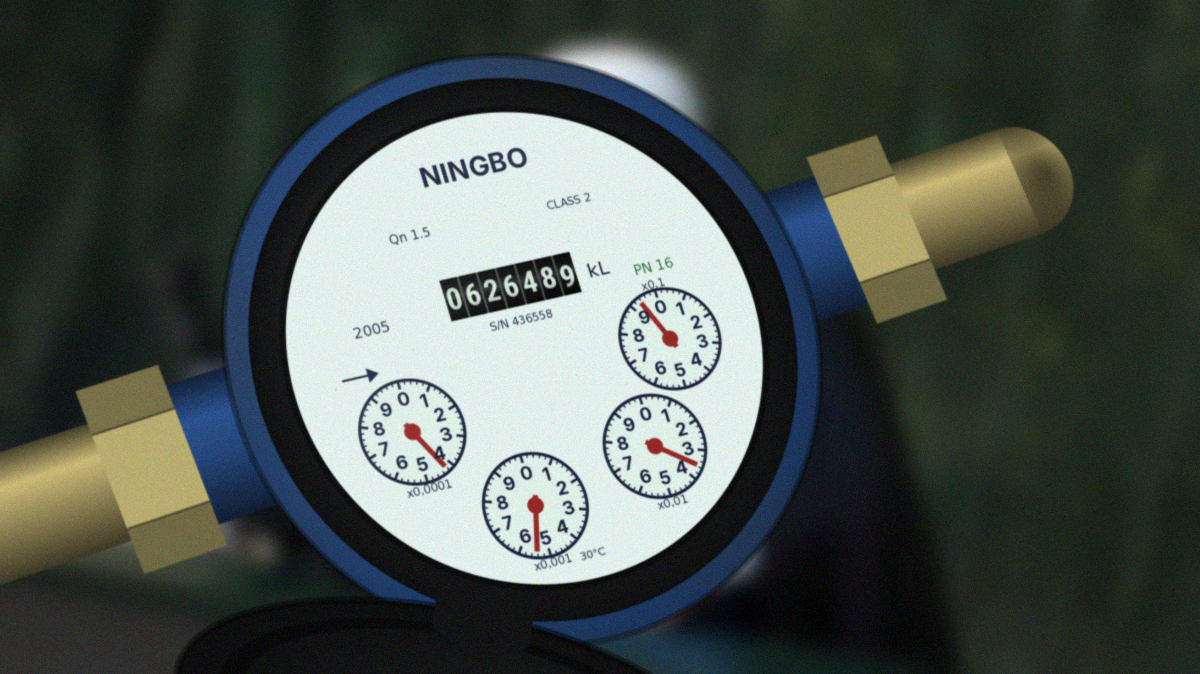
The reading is 626488.9354 kL
